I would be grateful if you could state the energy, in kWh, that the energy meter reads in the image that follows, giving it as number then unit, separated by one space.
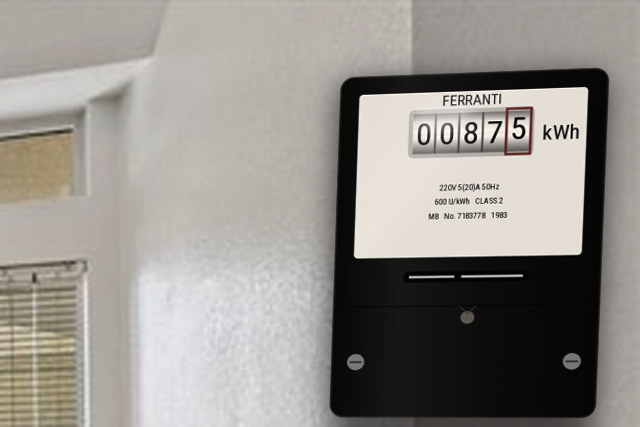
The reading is 87.5 kWh
